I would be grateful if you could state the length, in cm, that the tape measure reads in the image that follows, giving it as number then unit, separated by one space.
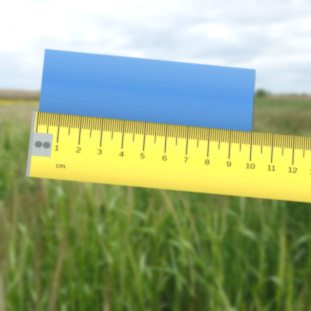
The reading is 10 cm
